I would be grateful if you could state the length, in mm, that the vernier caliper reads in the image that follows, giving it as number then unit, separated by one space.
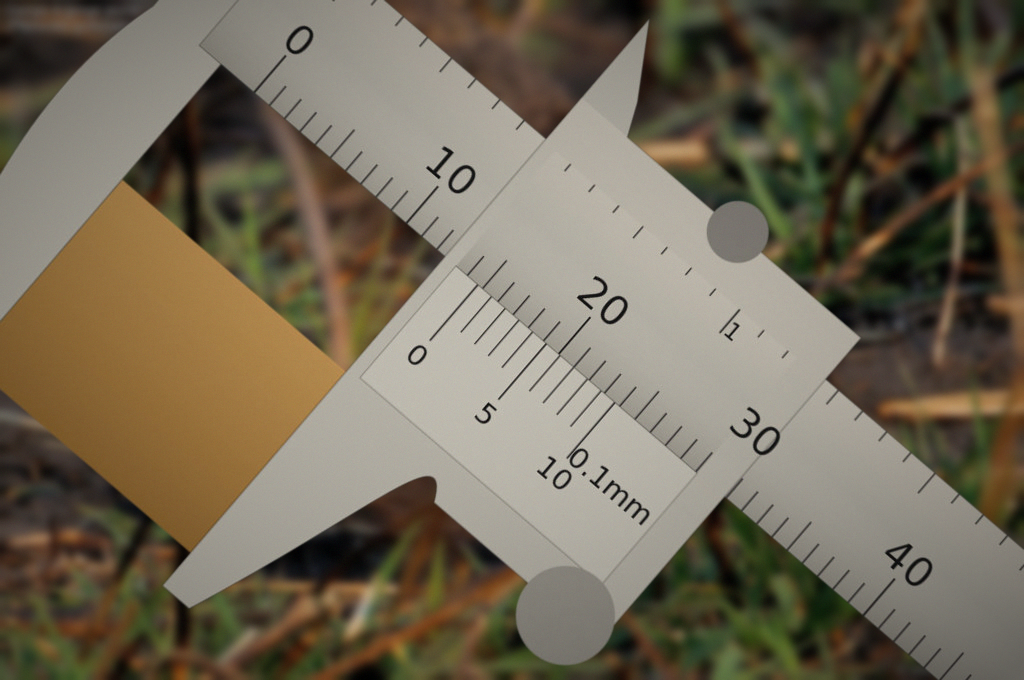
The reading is 14.7 mm
